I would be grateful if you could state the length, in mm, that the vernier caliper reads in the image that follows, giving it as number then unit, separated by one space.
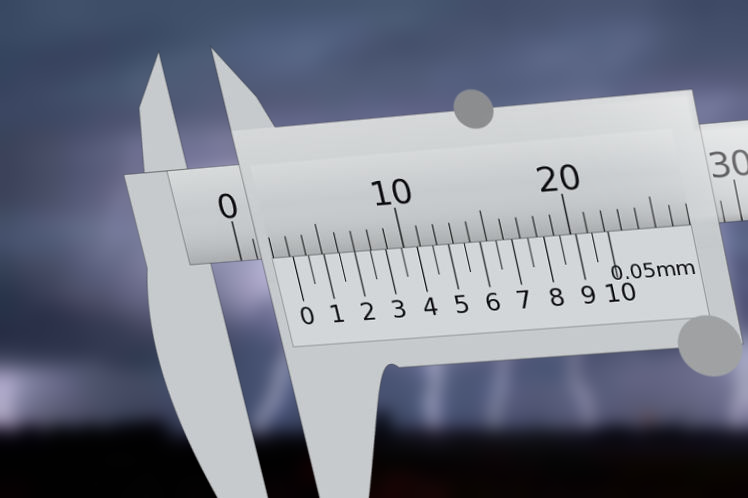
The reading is 3.2 mm
